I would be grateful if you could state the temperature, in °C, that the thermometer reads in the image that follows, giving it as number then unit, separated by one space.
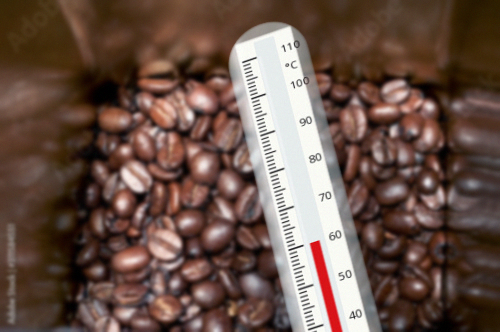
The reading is 60 °C
